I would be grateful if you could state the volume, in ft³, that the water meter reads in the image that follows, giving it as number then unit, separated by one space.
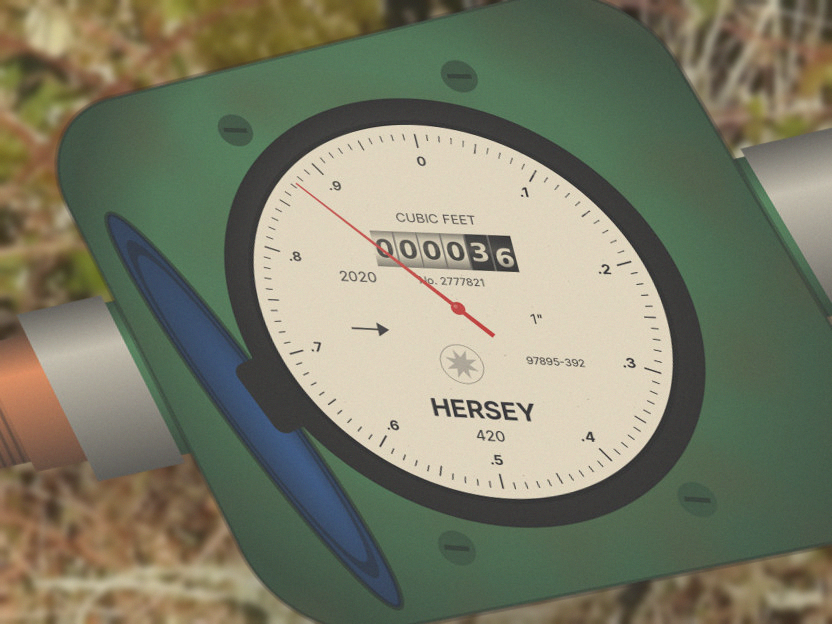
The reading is 35.87 ft³
